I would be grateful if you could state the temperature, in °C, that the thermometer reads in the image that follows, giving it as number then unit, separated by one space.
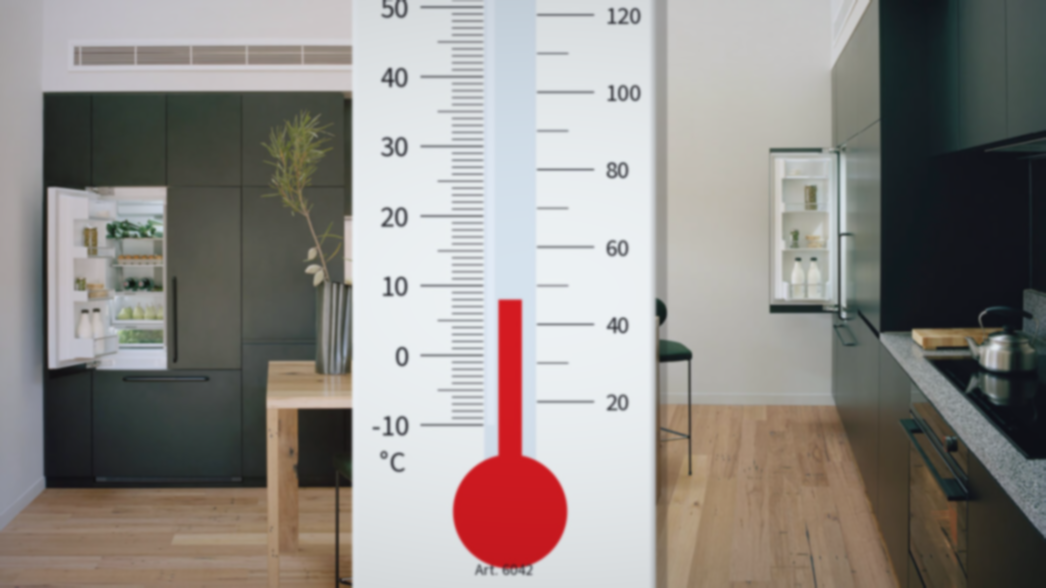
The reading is 8 °C
